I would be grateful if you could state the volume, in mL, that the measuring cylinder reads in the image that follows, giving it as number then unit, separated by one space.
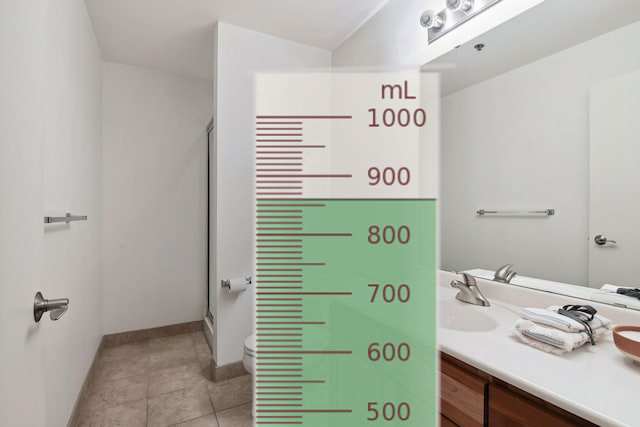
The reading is 860 mL
